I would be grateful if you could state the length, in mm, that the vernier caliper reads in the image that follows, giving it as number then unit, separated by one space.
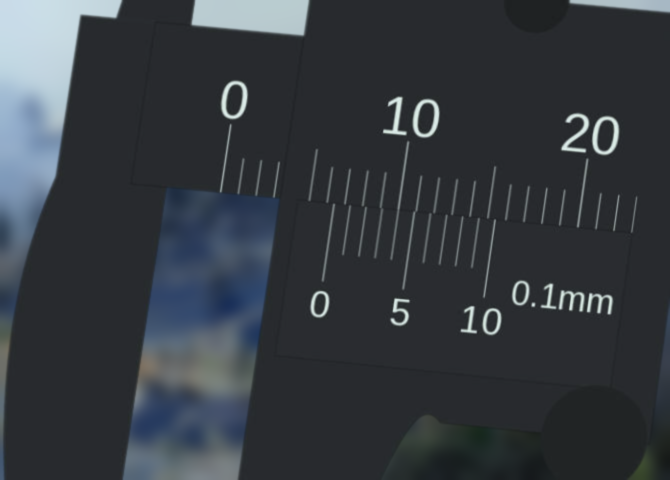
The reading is 6.4 mm
